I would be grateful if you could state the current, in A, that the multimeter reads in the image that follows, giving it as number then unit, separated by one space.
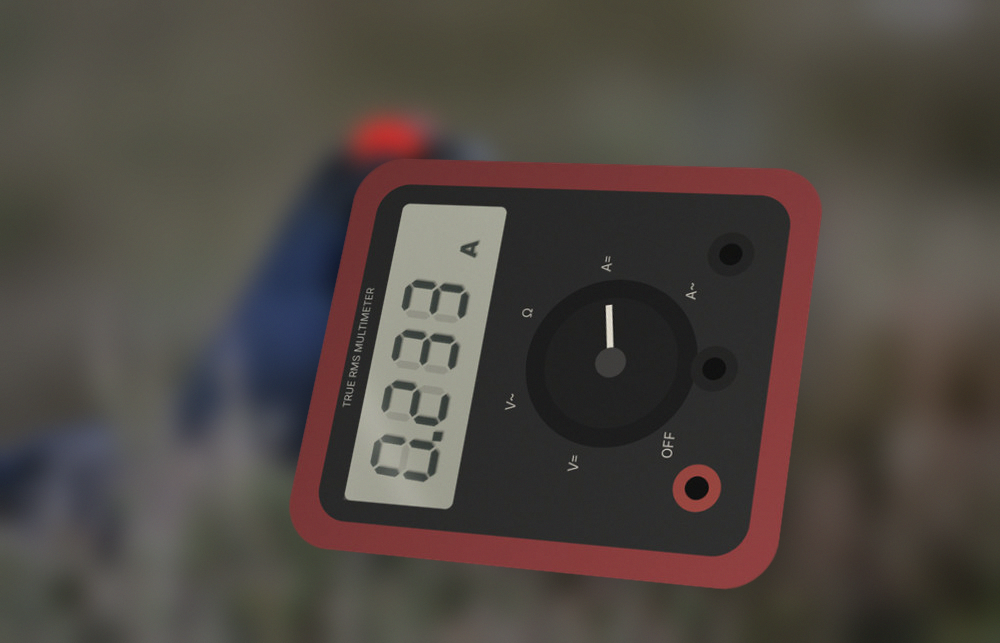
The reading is 0.233 A
